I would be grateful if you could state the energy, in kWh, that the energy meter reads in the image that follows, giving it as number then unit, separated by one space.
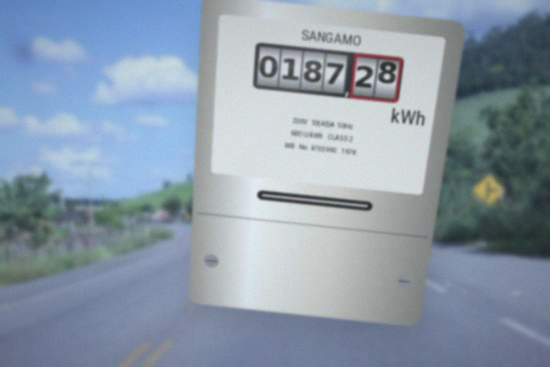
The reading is 187.28 kWh
